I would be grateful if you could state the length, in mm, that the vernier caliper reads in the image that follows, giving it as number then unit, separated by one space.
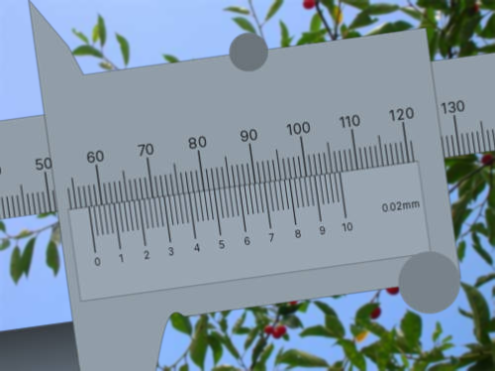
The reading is 57.5 mm
